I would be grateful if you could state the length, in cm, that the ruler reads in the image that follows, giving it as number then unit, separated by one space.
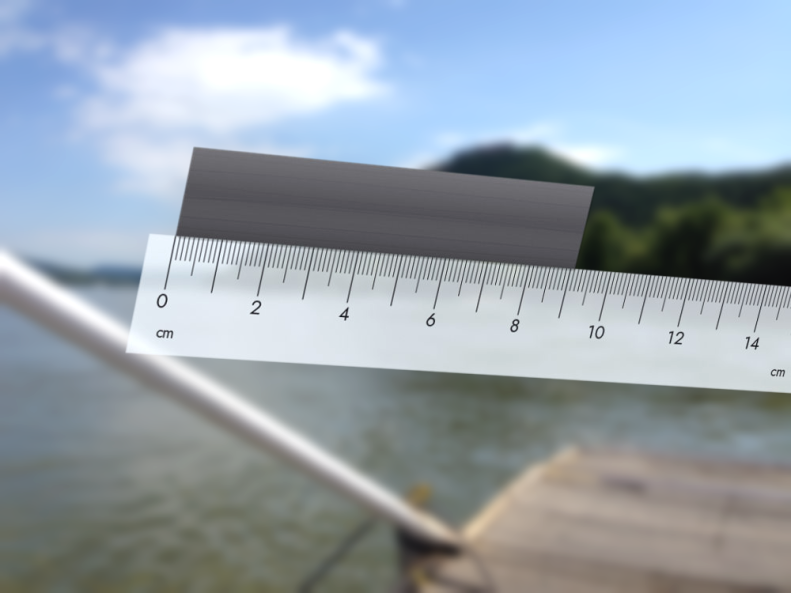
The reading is 9.1 cm
